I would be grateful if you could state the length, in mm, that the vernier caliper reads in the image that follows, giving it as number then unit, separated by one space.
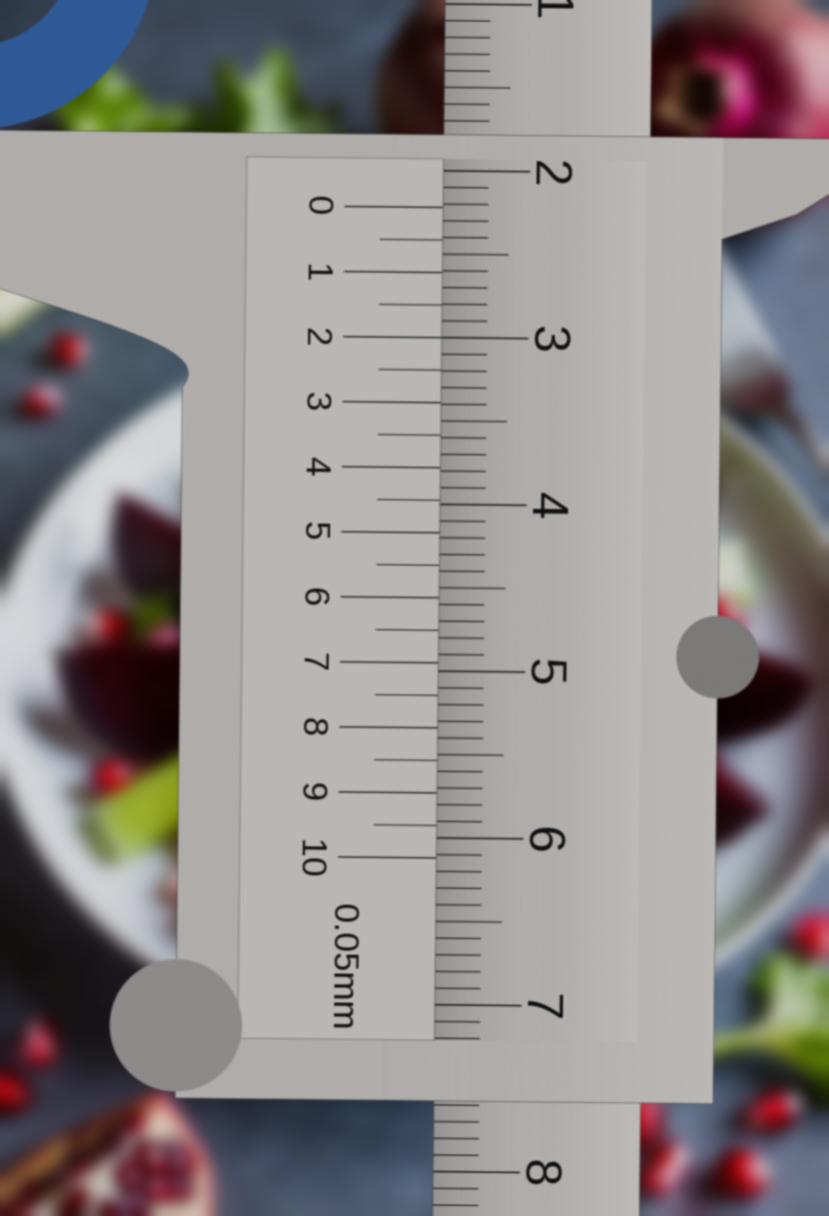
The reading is 22.2 mm
